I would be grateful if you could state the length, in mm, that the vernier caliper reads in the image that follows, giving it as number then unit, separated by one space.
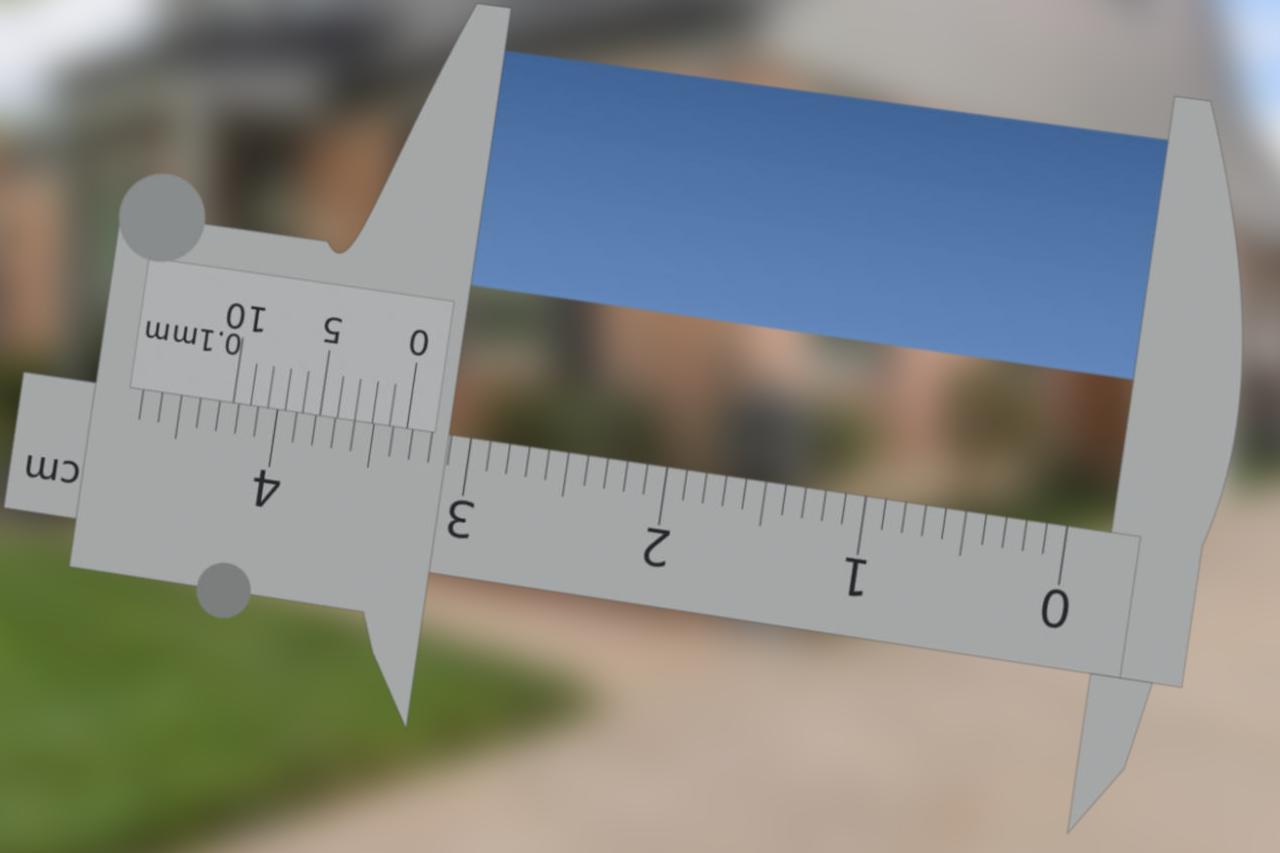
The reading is 33.3 mm
